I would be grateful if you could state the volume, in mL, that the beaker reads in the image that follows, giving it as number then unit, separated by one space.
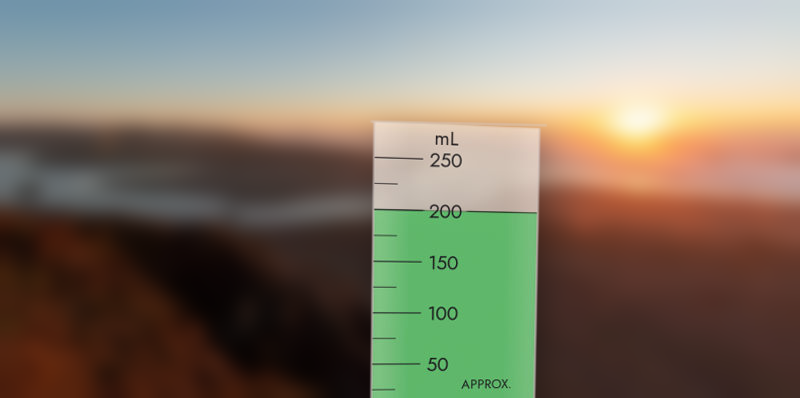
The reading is 200 mL
